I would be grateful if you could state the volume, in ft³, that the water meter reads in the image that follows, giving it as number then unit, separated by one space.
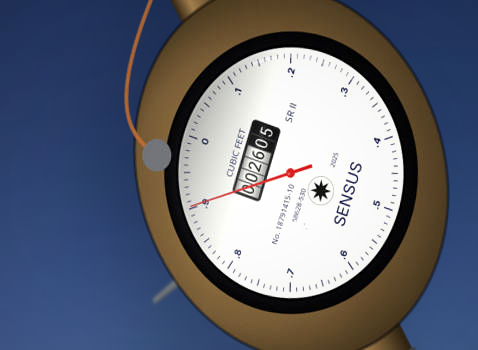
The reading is 2604.90 ft³
